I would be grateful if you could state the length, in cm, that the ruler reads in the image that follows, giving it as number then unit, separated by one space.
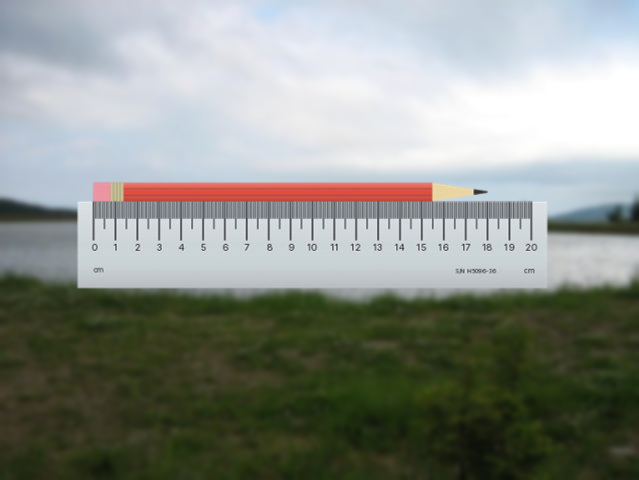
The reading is 18 cm
